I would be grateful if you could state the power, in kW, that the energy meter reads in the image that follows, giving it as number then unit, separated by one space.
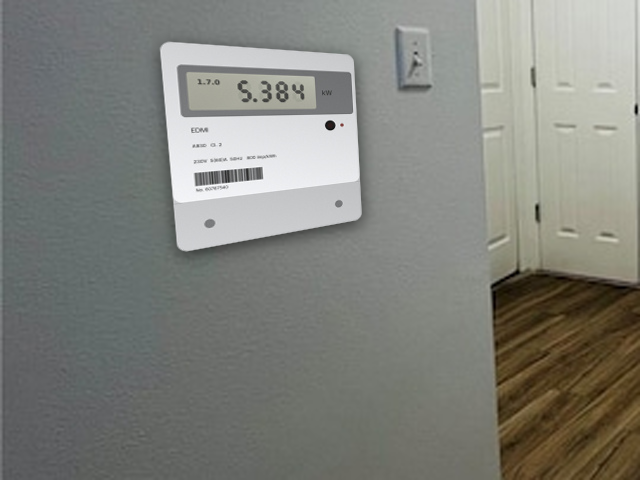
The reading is 5.384 kW
